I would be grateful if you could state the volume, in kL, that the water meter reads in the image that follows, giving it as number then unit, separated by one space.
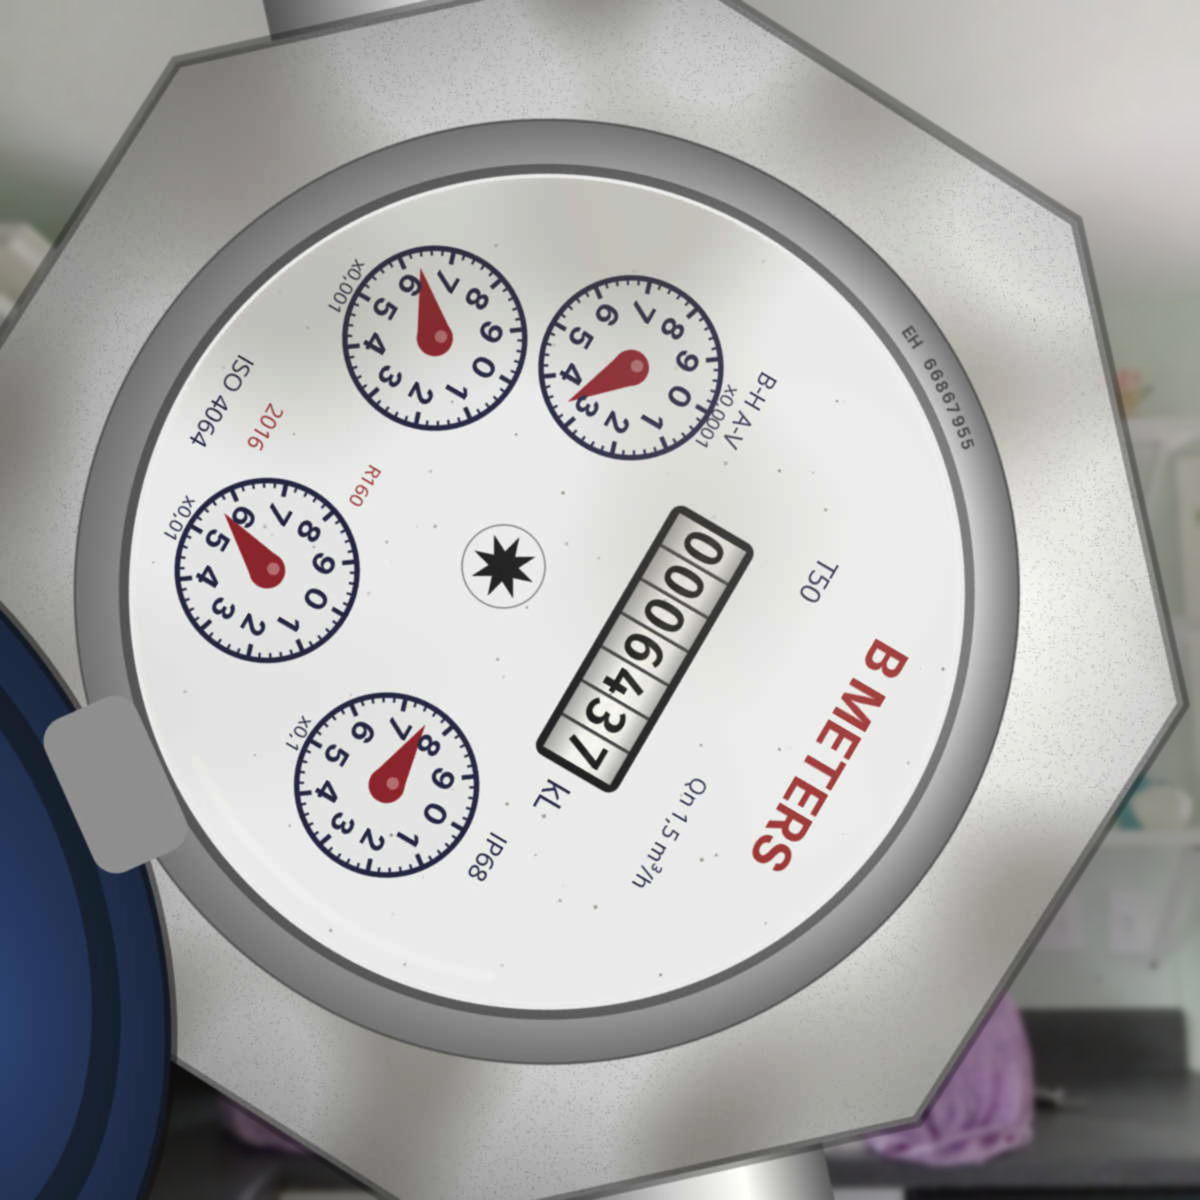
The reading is 6437.7563 kL
